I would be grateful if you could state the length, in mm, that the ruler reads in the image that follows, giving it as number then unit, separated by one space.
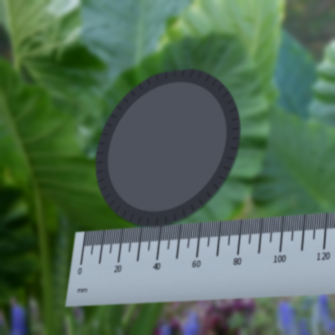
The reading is 75 mm
